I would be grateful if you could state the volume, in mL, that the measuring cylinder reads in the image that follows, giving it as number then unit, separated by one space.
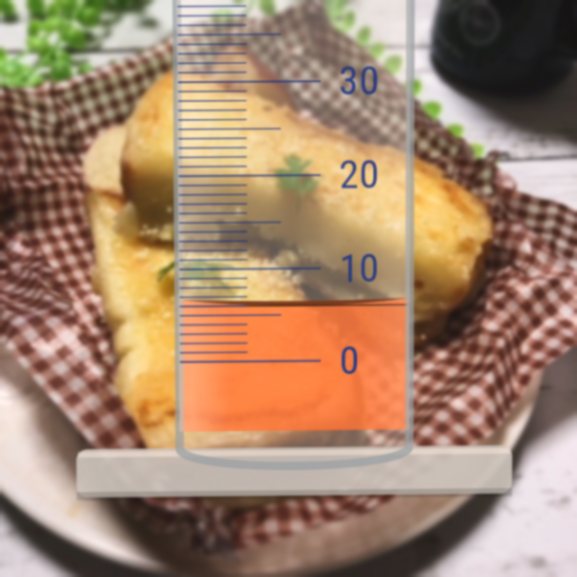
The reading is 6 mL
